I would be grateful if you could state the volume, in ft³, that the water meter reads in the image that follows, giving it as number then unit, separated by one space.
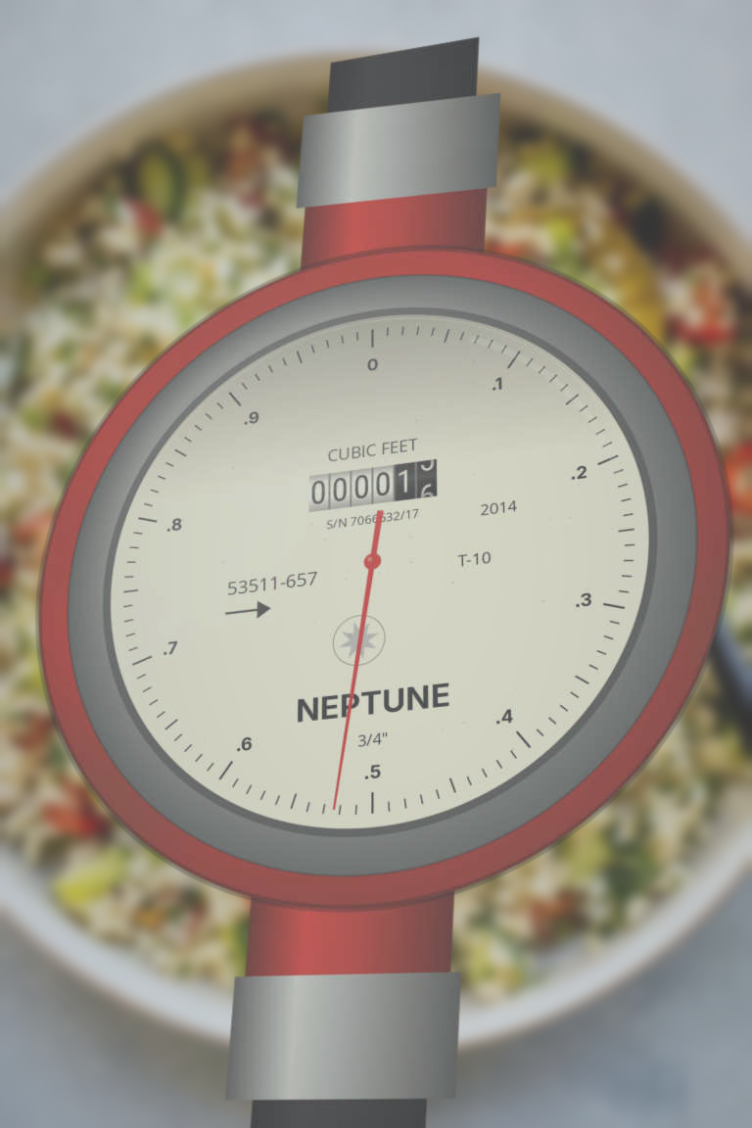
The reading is 15.52 ft³
